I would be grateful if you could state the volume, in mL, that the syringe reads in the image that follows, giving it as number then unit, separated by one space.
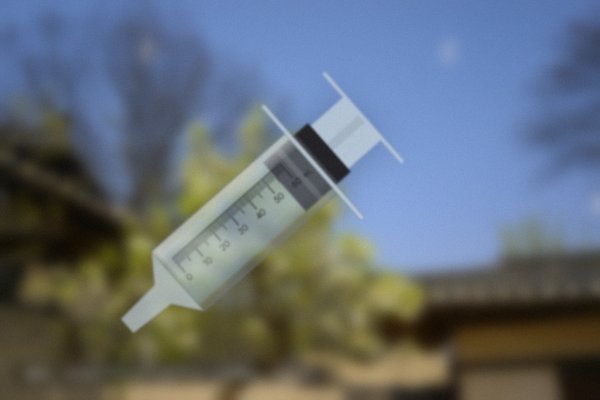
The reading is 55 mL
